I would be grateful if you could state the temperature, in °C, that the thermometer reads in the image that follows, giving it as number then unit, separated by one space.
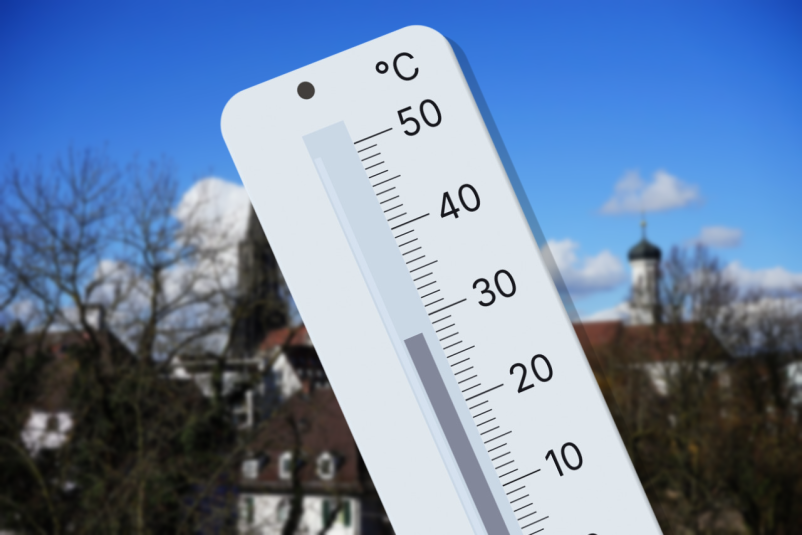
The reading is 28.5 °C
